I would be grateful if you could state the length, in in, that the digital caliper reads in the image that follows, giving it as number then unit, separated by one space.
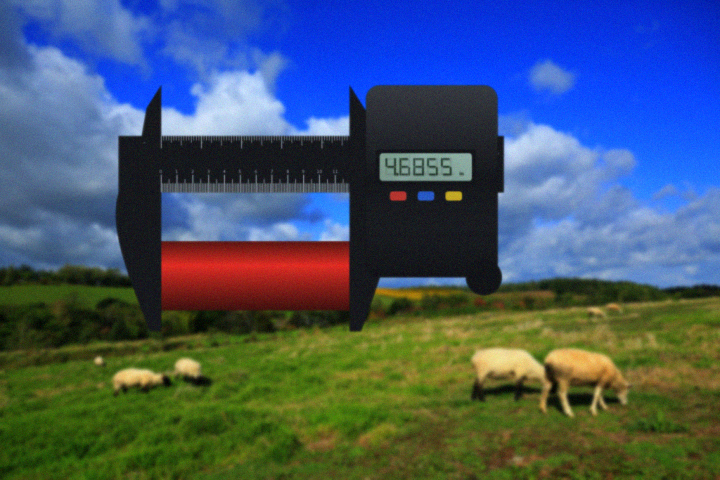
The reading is 4.6855 in
